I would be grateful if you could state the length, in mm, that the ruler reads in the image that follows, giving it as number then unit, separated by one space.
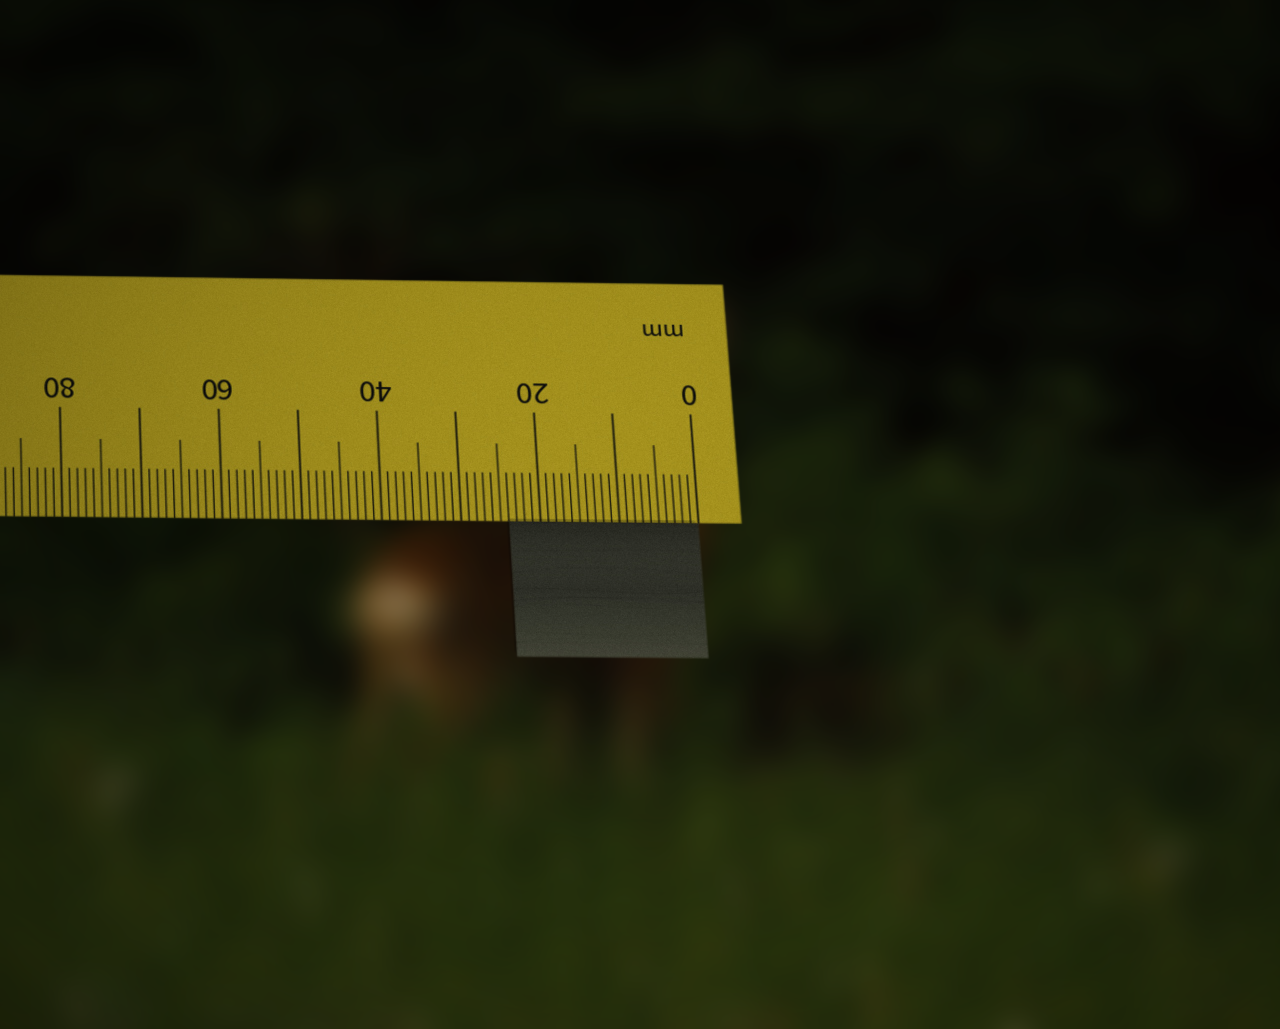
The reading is 24 mm
